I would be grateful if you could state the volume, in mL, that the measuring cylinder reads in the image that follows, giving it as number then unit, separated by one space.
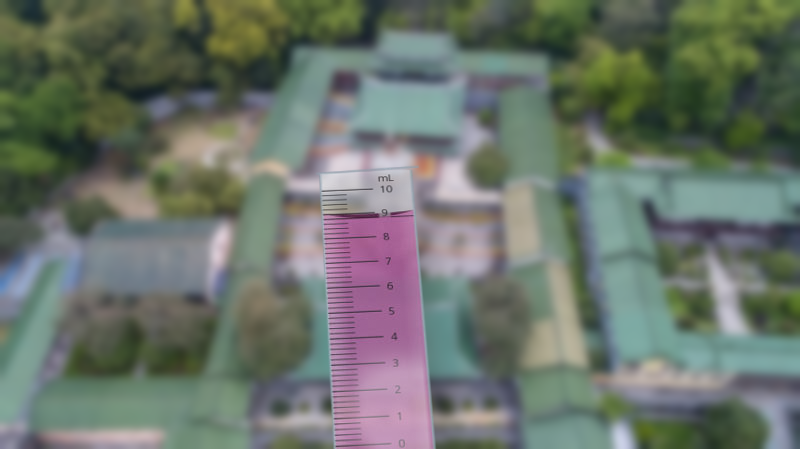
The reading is 8.8 mL
